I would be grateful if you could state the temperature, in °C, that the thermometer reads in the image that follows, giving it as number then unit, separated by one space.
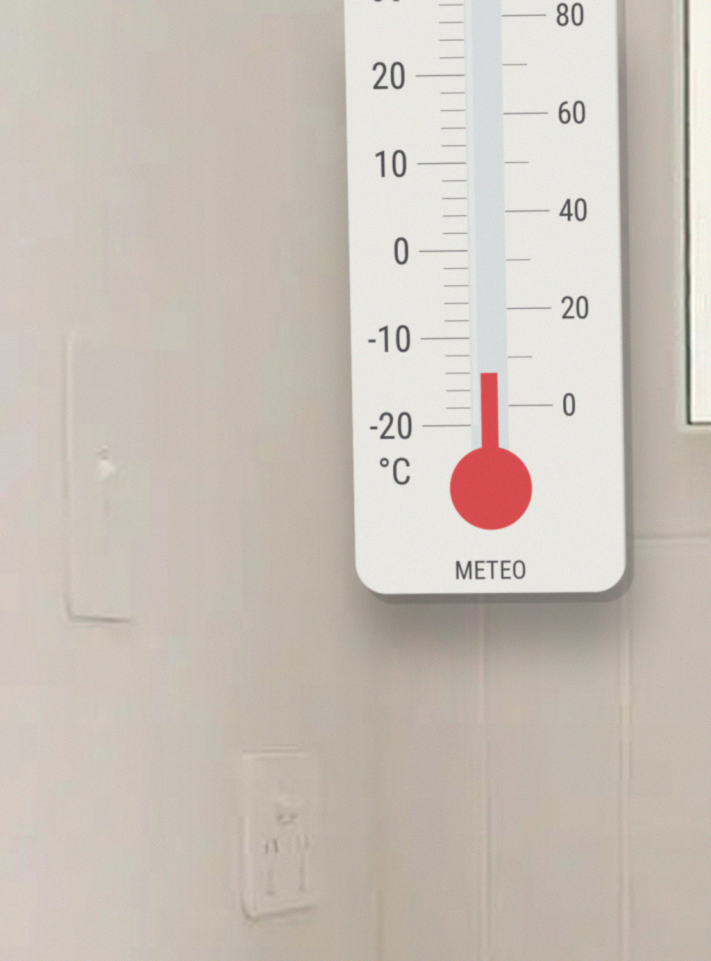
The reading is -14 °C
